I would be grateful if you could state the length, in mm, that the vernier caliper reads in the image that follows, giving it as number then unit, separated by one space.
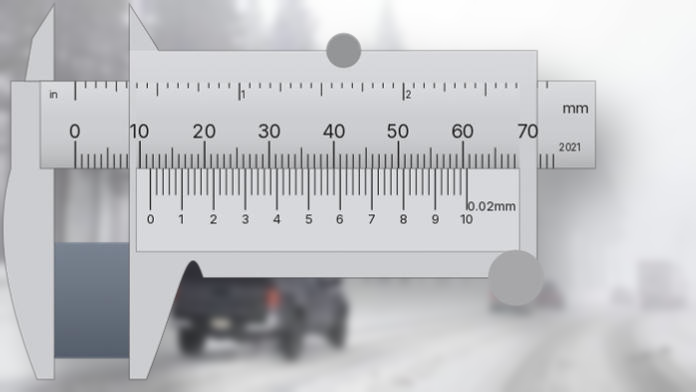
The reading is 11.6 mm
